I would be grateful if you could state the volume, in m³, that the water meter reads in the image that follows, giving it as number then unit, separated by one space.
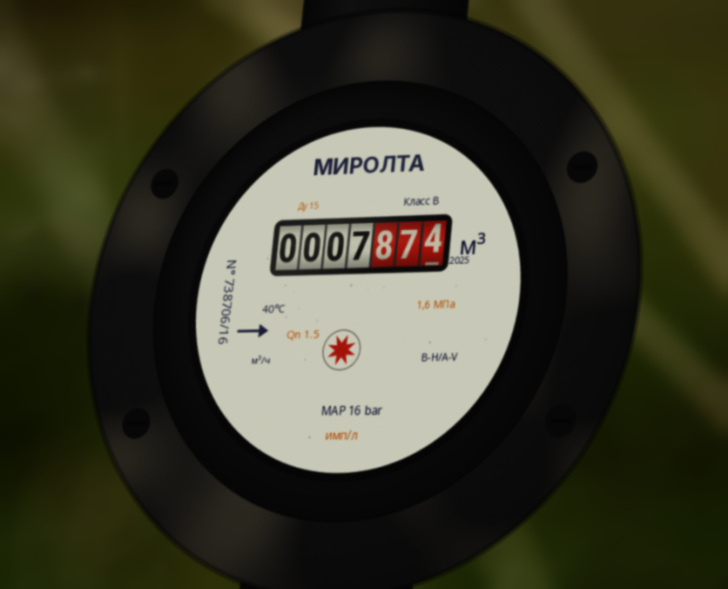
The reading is 7.874 m³
